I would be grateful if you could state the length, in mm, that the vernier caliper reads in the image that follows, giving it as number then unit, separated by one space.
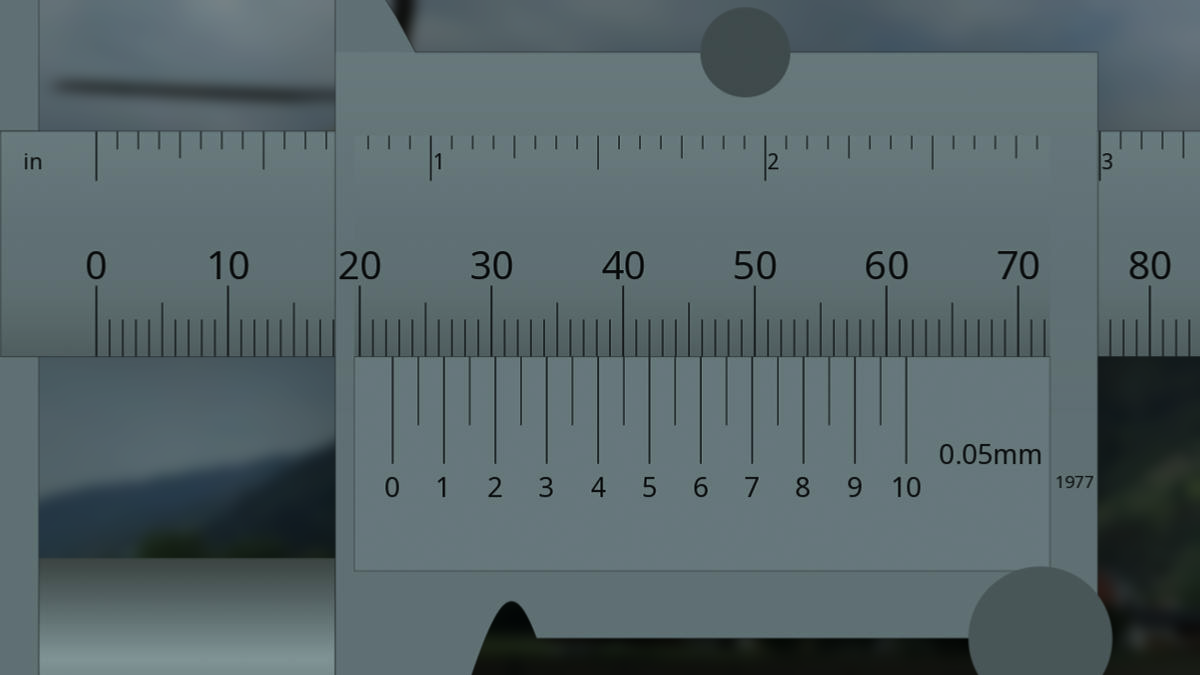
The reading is 22.5 mm
